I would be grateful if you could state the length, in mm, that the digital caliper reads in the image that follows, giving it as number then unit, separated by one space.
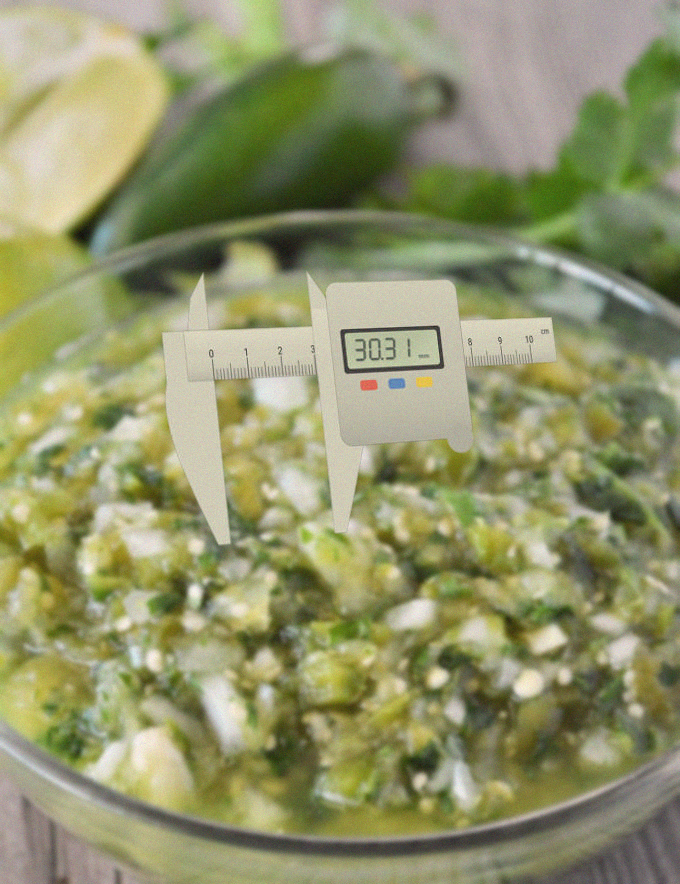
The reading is 30.31 mm
